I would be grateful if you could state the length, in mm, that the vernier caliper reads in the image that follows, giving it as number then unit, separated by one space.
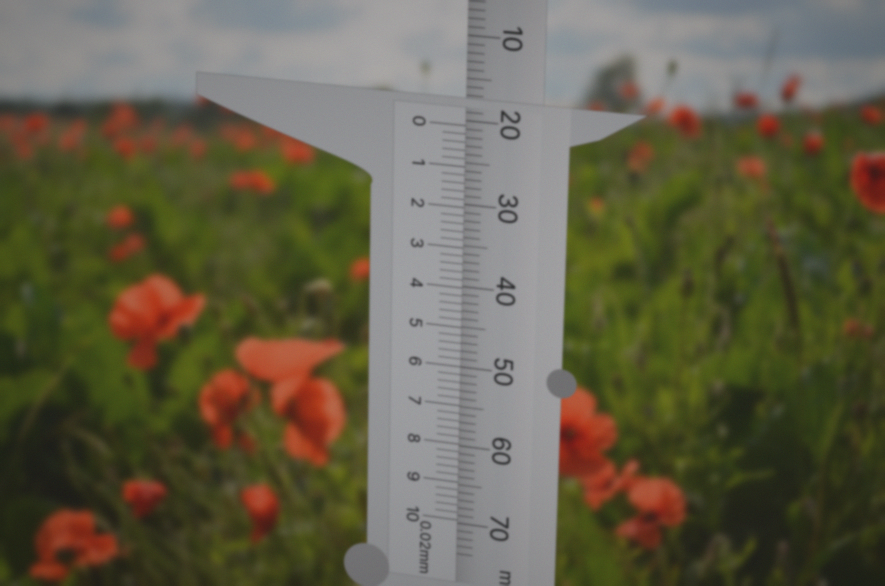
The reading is 20.6 mm
